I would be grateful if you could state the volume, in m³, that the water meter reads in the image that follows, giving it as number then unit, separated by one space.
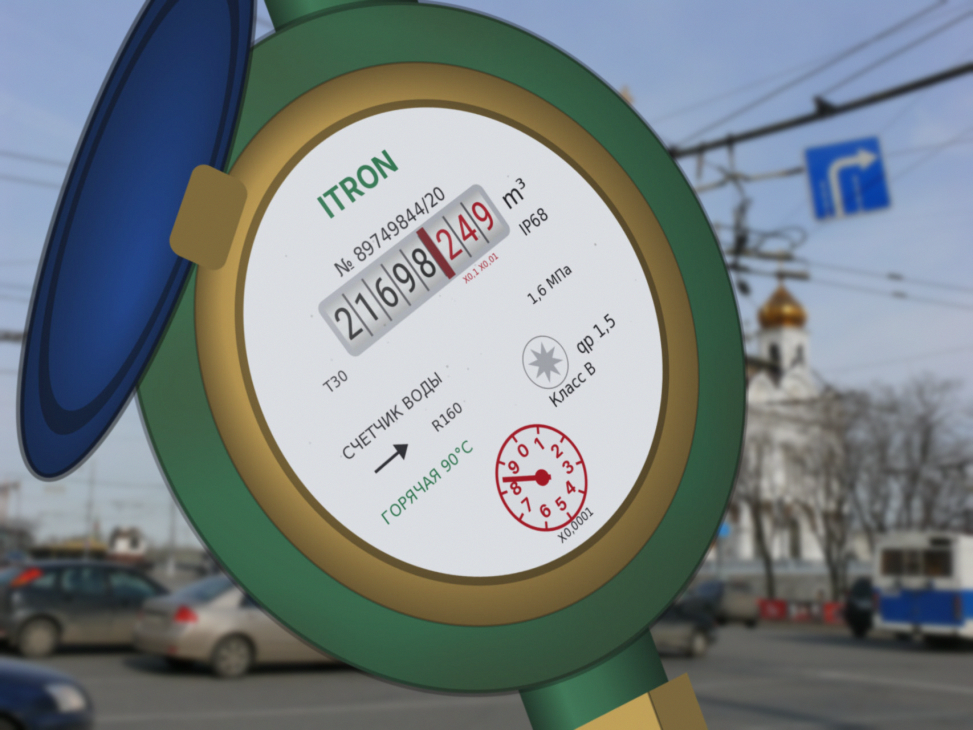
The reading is 21698.2498 m³
